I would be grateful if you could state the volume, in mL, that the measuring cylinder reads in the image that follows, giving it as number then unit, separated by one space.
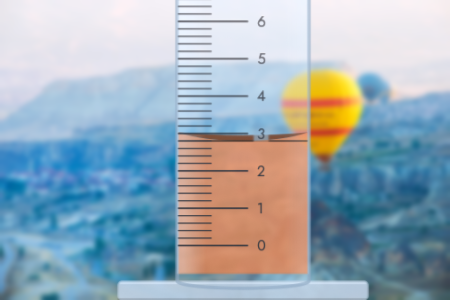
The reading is 2.8 mL
